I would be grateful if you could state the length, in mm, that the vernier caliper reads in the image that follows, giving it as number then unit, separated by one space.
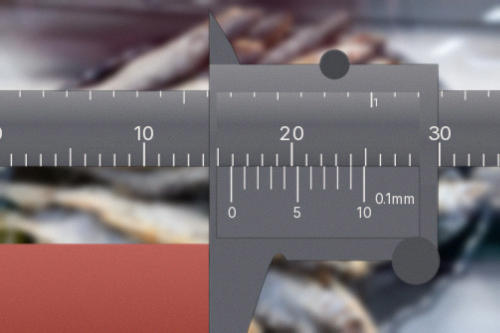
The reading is 15.9 mm
